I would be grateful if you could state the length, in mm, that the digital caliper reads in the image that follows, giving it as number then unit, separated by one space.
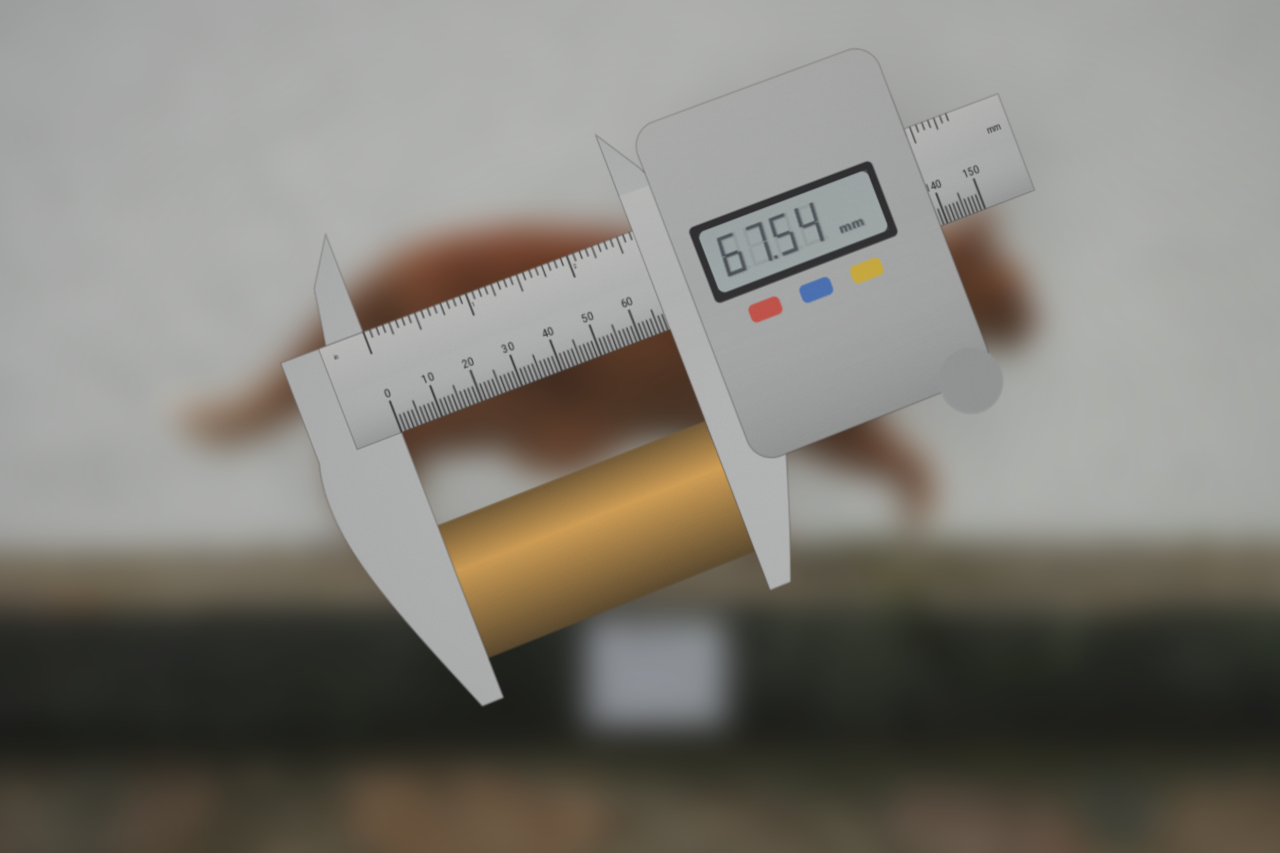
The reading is 67.54 mm
